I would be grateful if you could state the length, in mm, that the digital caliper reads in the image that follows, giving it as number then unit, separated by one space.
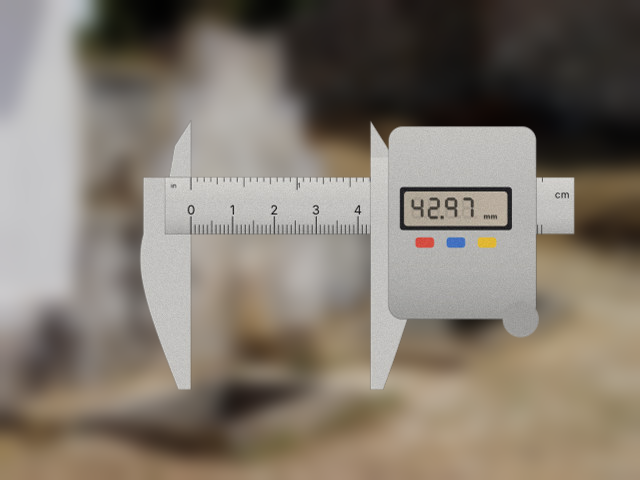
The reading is 42.97 mm
